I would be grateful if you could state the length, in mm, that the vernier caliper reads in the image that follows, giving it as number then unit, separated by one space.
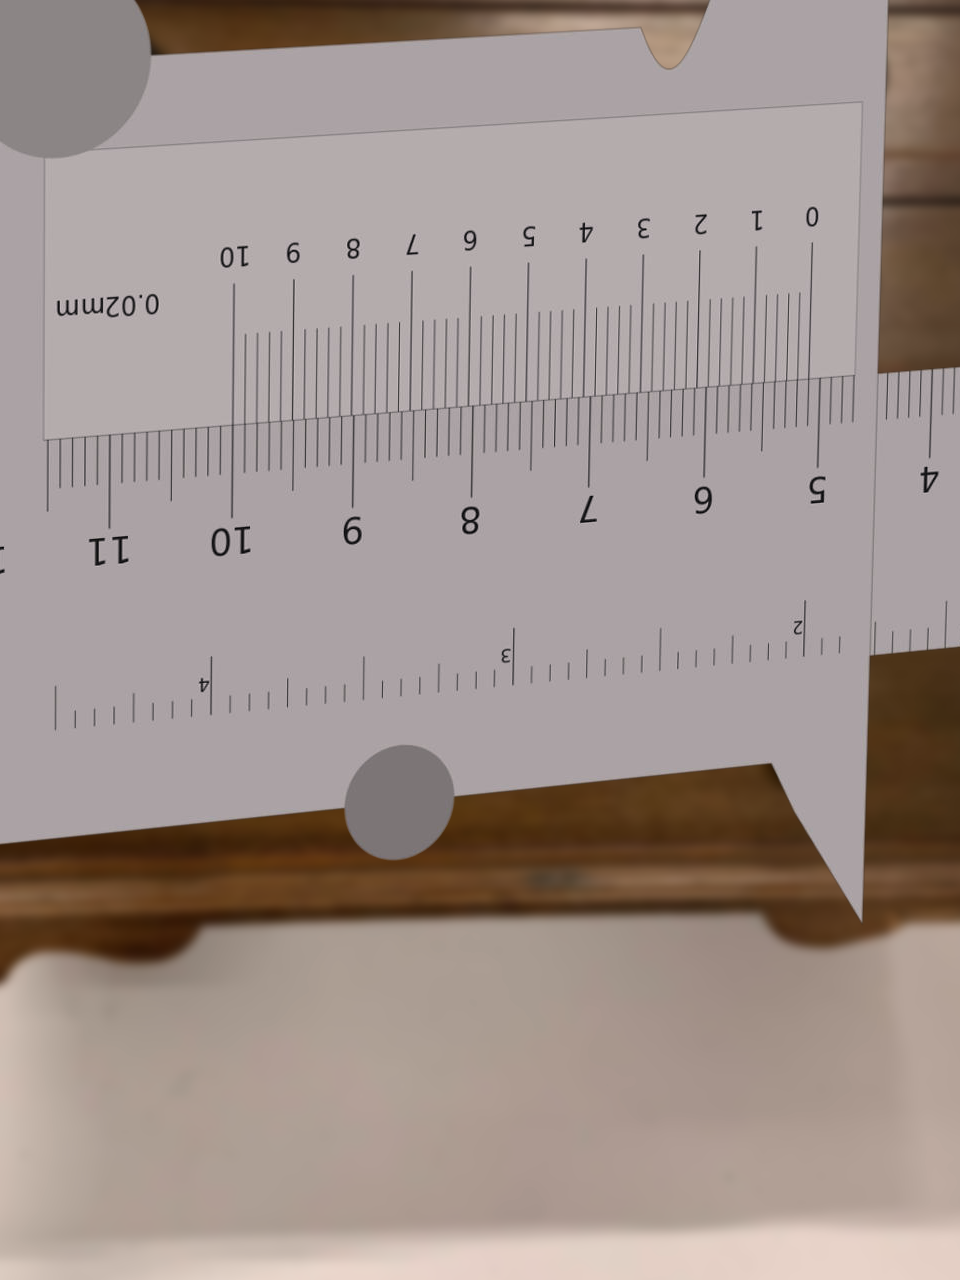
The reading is 51.0 mm
